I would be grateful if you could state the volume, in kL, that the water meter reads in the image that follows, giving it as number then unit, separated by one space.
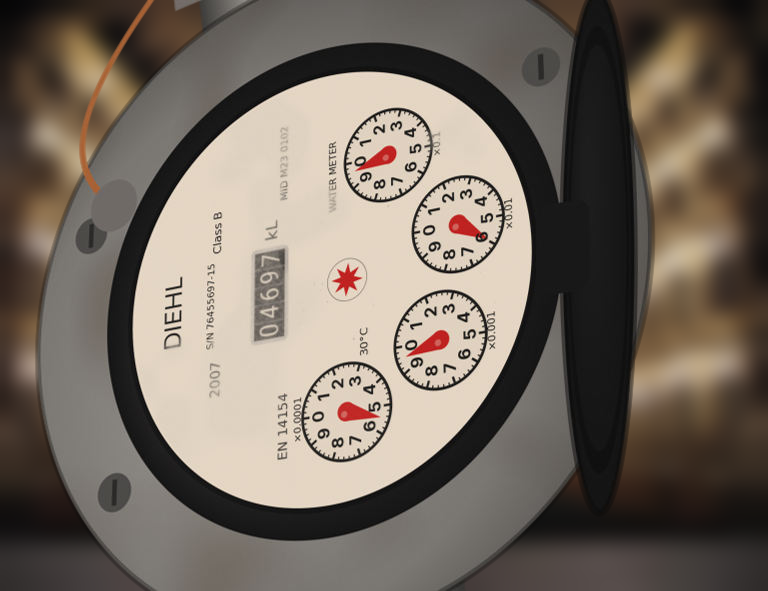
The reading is 4696.9595 kL
